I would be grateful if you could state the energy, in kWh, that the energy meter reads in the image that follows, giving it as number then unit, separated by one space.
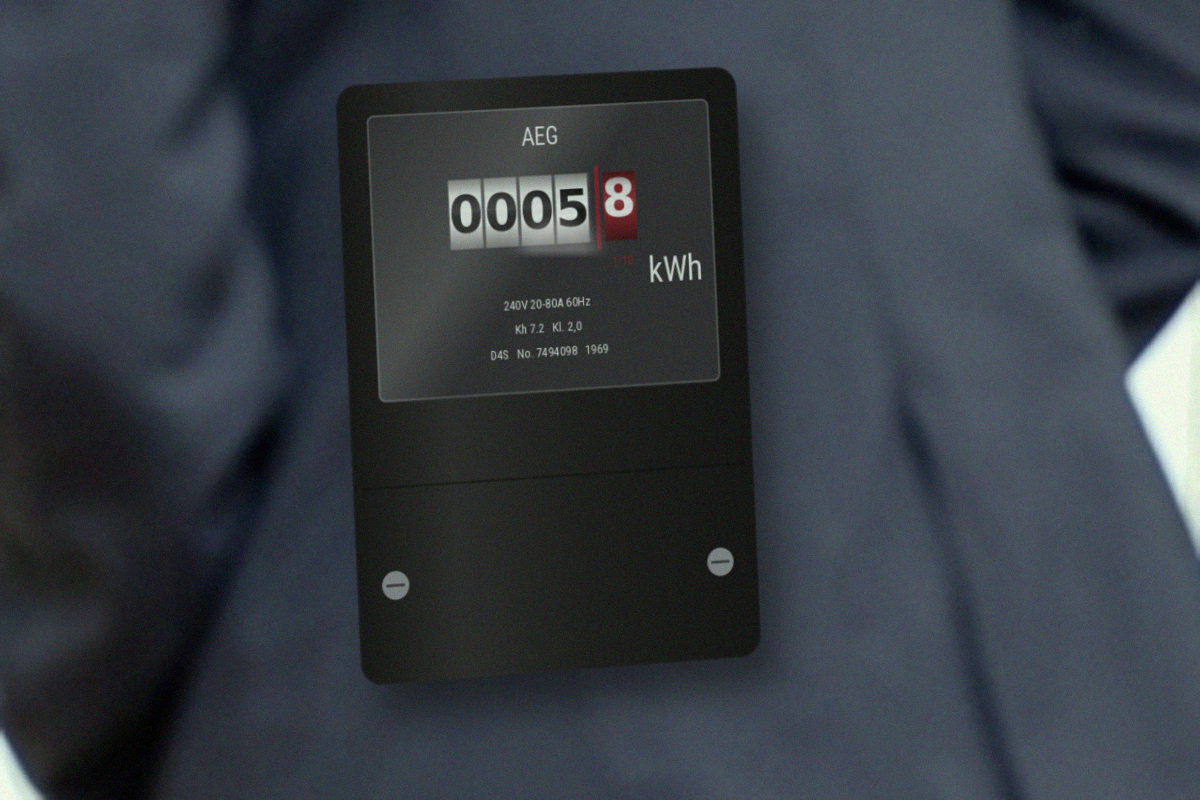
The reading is 5.8 kWh
